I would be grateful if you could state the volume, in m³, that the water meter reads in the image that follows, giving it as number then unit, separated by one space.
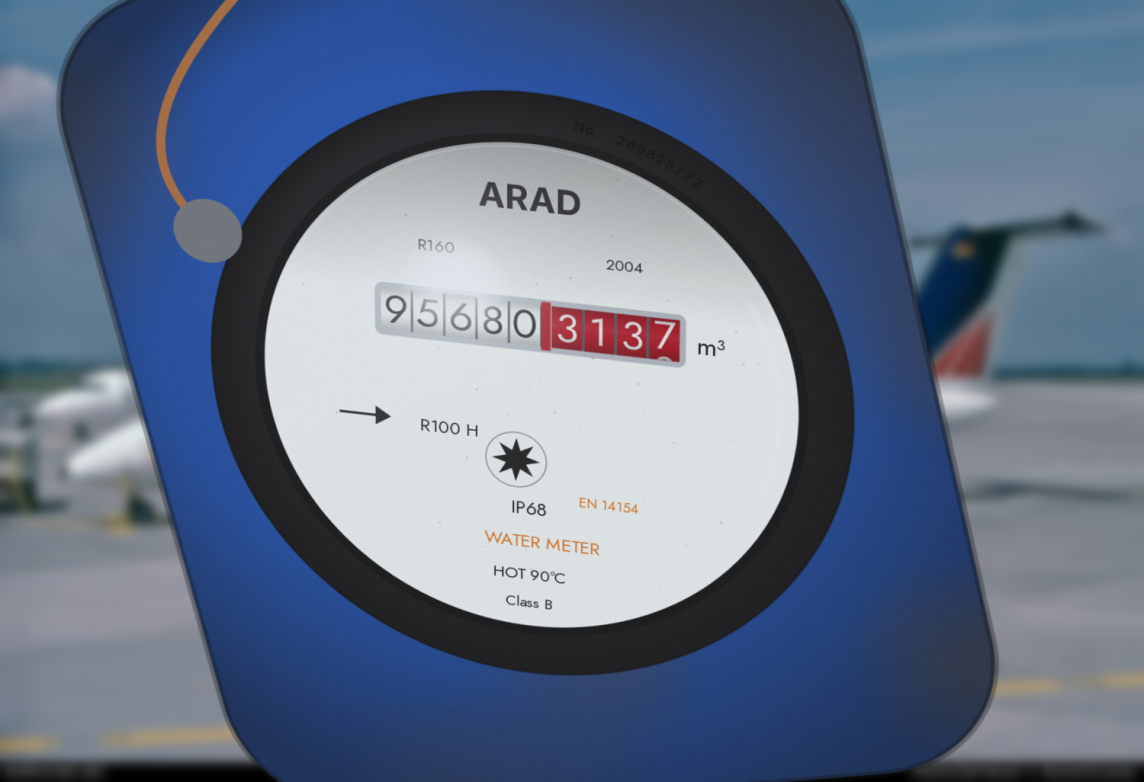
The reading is 95680.3137 m³
